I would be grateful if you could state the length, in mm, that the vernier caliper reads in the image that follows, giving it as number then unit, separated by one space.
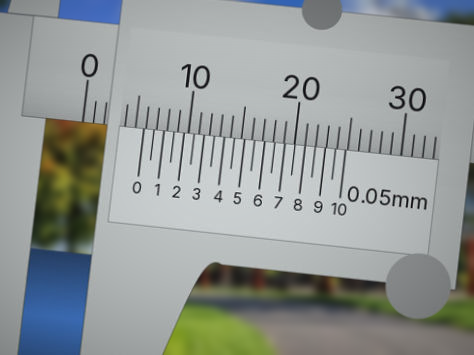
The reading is 5.8 mm
